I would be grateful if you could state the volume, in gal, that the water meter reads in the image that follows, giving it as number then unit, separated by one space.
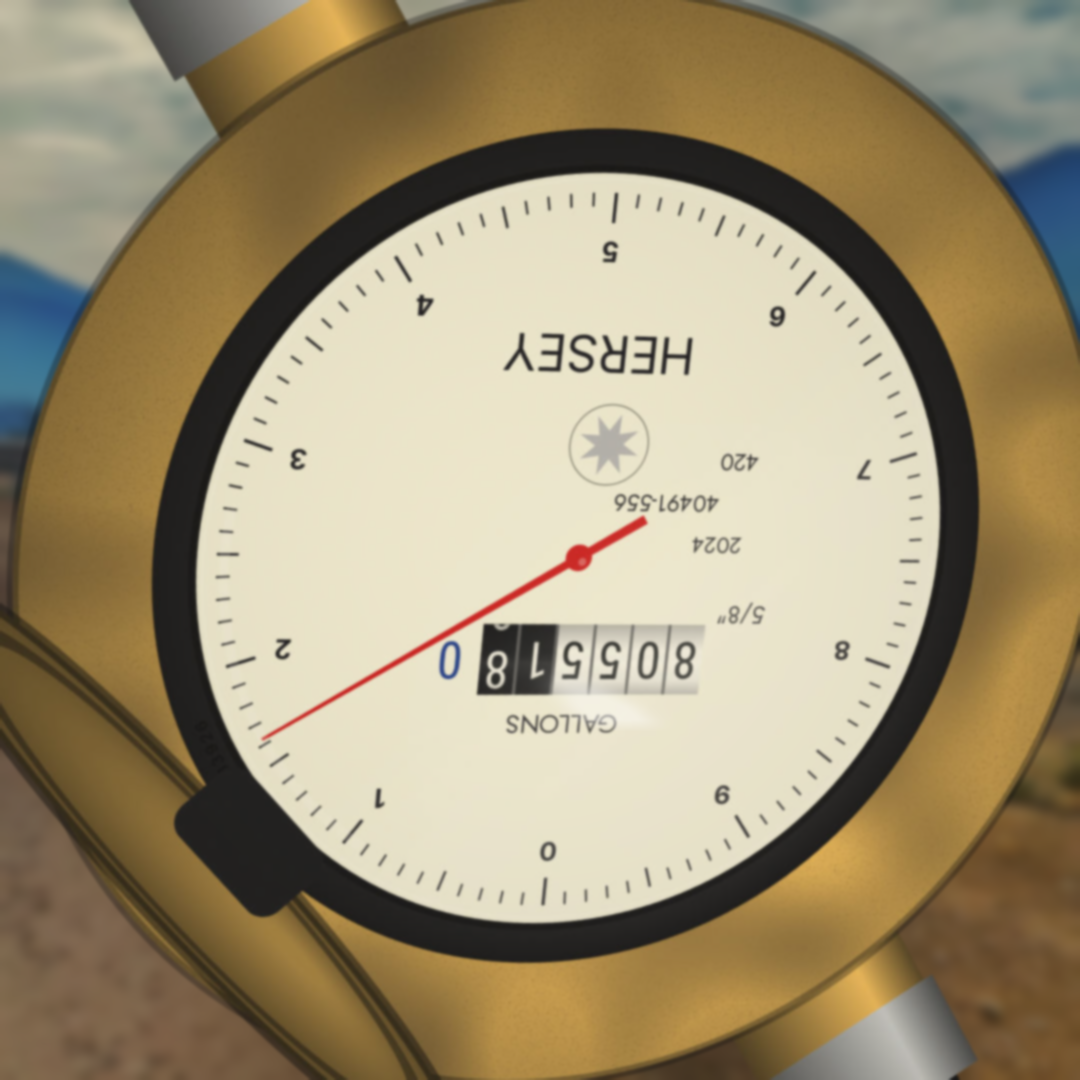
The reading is 8055181.6 gal
